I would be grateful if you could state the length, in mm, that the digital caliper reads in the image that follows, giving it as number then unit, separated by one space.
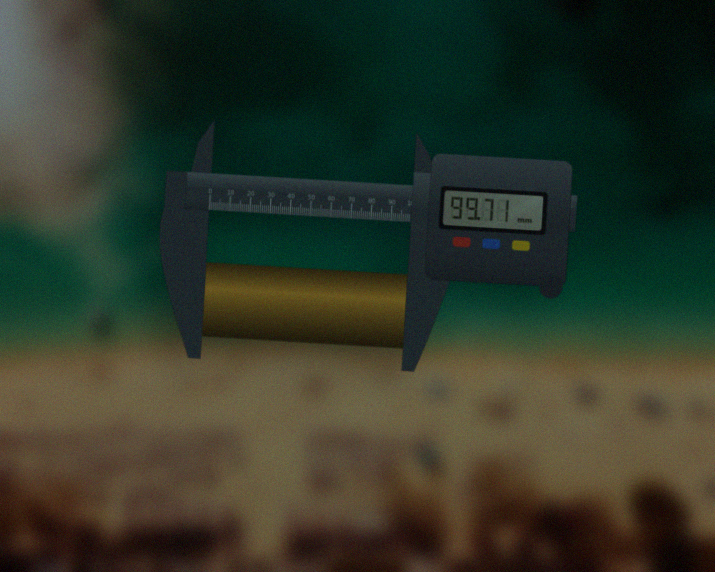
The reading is 99.71 mm
